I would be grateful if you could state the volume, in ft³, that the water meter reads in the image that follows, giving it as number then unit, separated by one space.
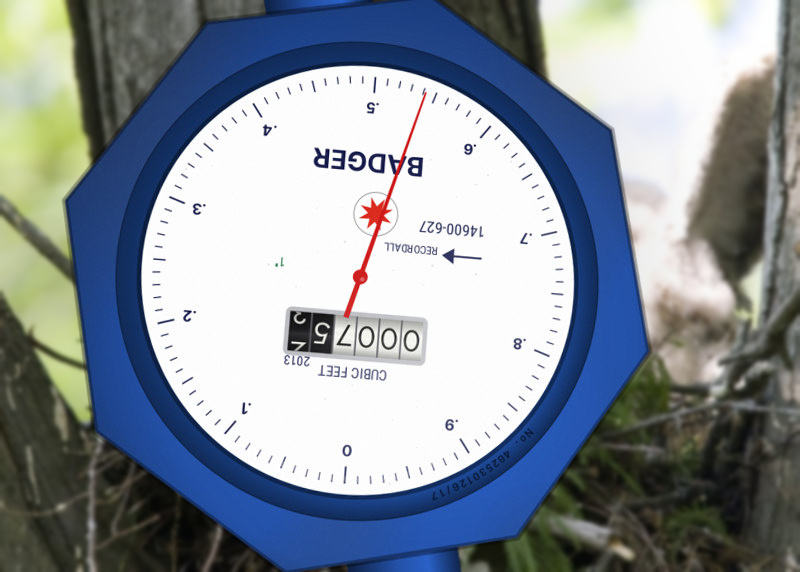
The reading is 752.54 ft³
